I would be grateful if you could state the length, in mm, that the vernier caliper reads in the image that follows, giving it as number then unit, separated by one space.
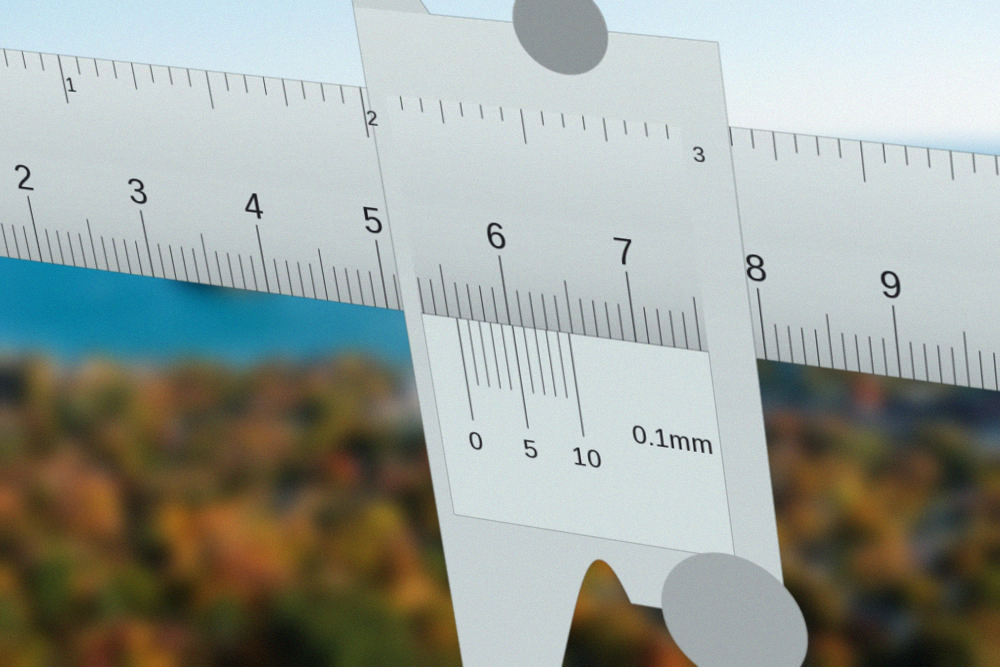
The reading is 55.7 mm
